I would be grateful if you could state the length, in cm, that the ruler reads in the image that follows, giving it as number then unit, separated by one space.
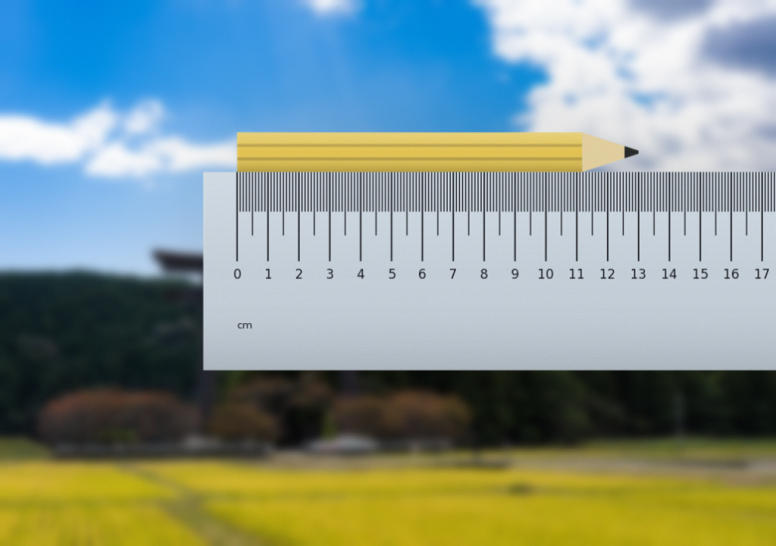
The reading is 13 cm
